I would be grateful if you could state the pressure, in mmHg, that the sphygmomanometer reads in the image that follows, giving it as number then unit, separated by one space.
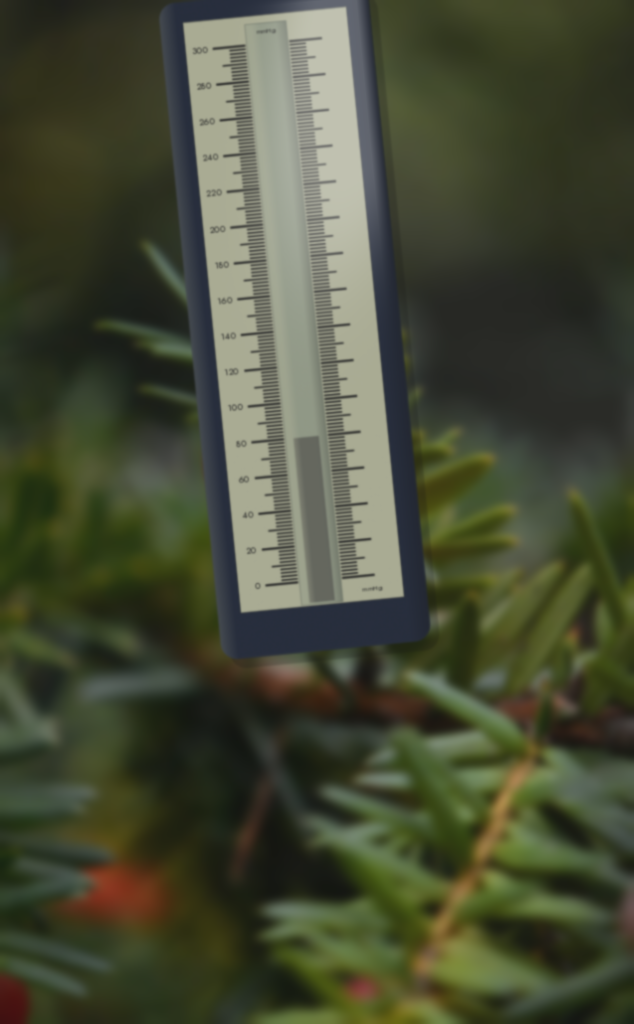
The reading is 80 mmHg
